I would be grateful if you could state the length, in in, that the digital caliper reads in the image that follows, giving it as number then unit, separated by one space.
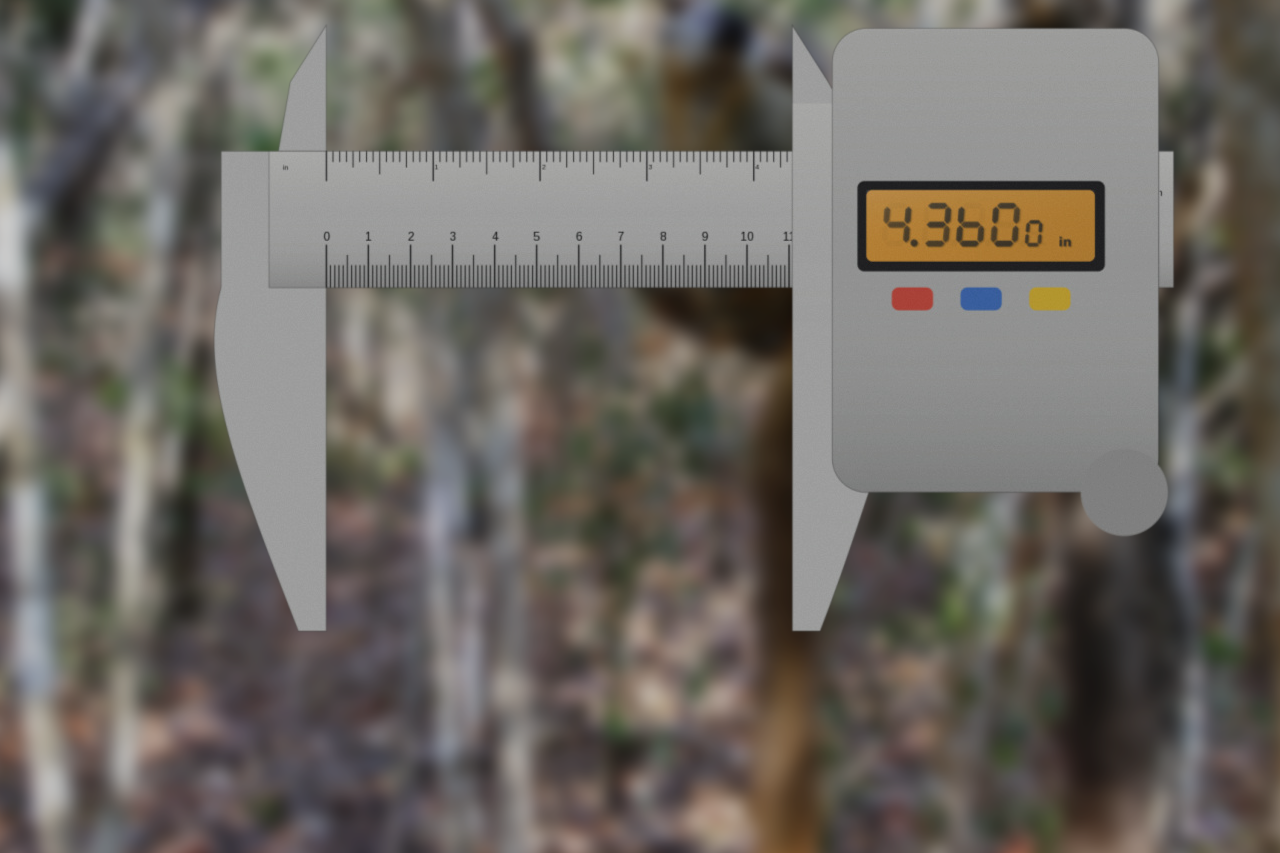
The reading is 4.3600 in
